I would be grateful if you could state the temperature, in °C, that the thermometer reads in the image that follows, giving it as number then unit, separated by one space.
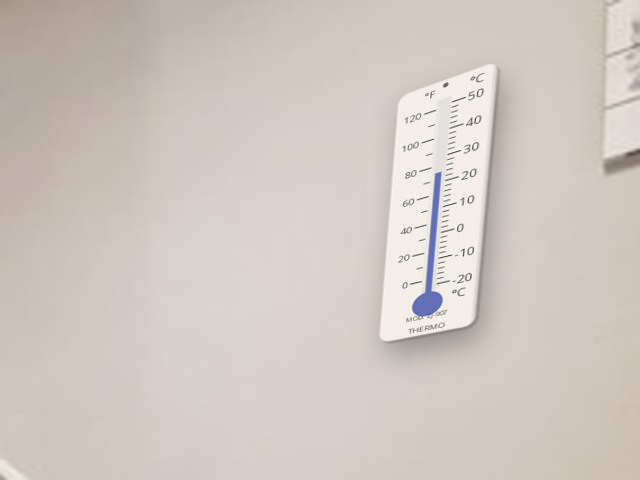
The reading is 24 °C
